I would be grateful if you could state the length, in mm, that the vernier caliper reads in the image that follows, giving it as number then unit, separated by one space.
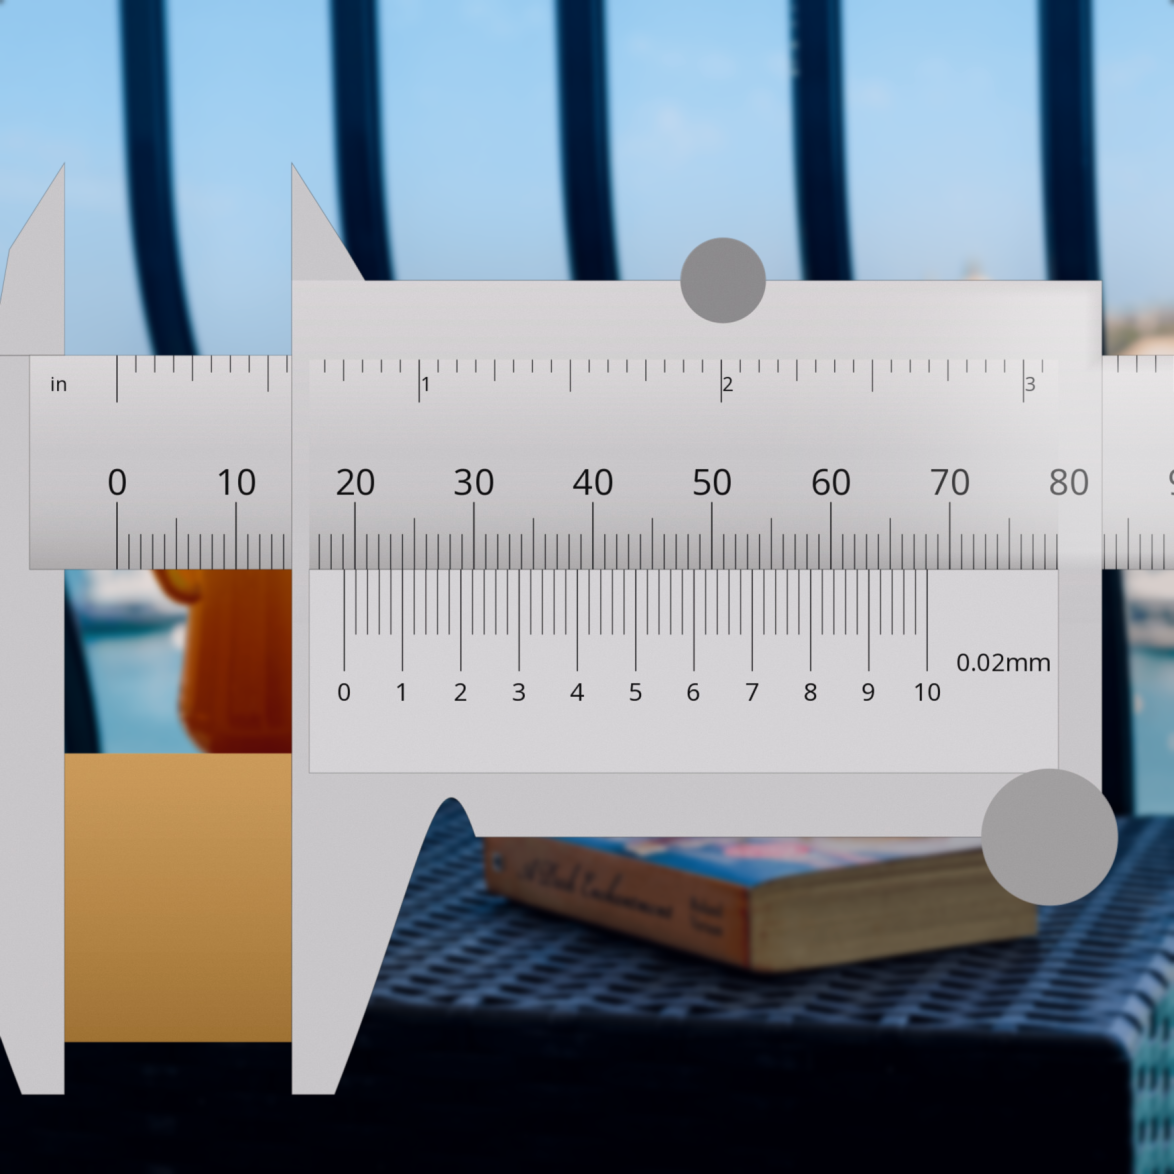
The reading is 19.1 mm
